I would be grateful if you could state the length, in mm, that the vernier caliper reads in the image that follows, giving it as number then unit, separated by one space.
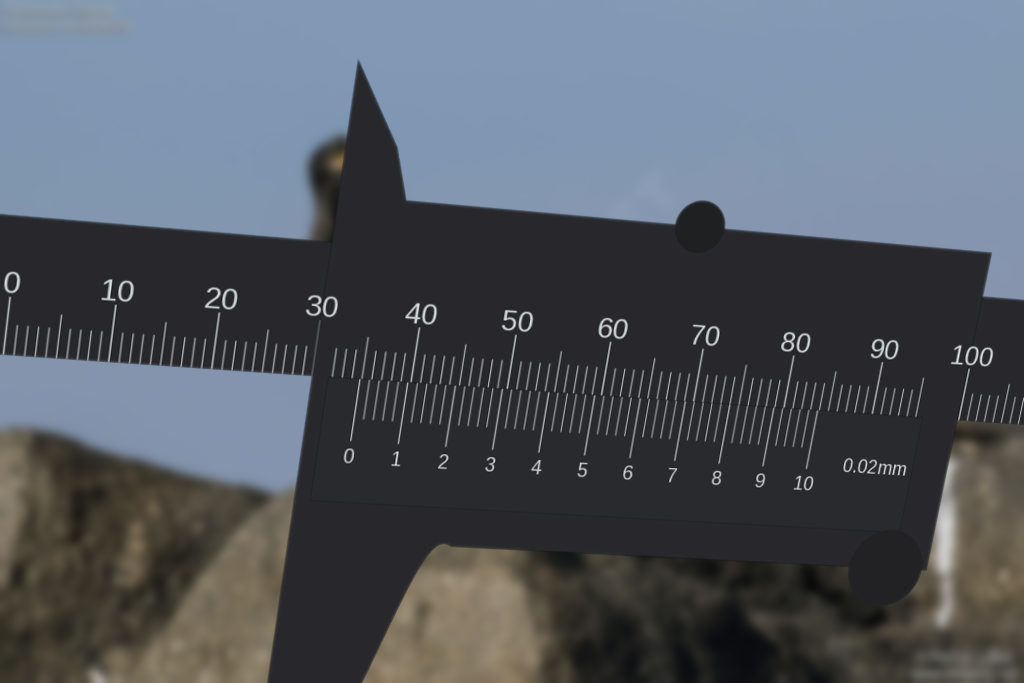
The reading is 34.8 mm
